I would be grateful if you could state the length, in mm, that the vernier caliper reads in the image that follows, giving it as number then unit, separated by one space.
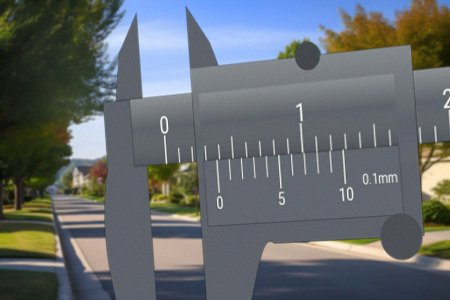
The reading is 3.8 mm
